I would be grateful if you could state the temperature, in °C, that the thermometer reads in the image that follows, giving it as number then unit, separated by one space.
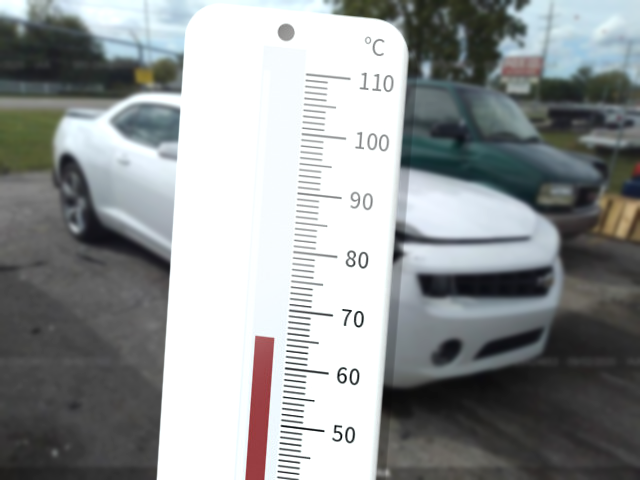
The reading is 65 °C
